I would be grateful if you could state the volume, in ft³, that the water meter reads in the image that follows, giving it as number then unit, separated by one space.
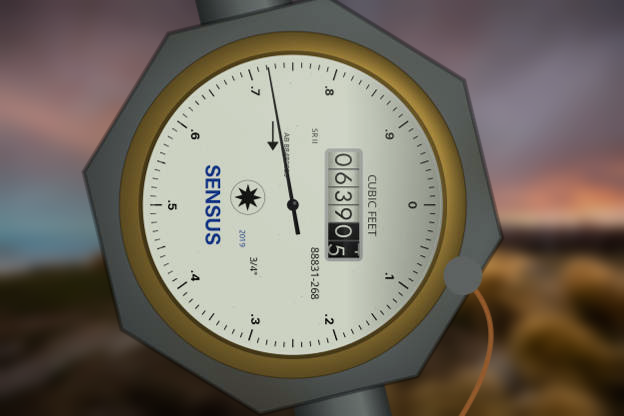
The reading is 63904.72 ft³
